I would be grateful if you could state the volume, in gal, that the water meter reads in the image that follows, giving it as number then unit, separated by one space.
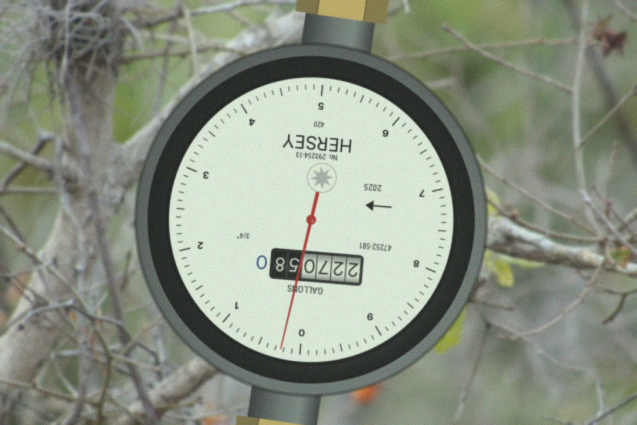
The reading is 2270580.2 gal
